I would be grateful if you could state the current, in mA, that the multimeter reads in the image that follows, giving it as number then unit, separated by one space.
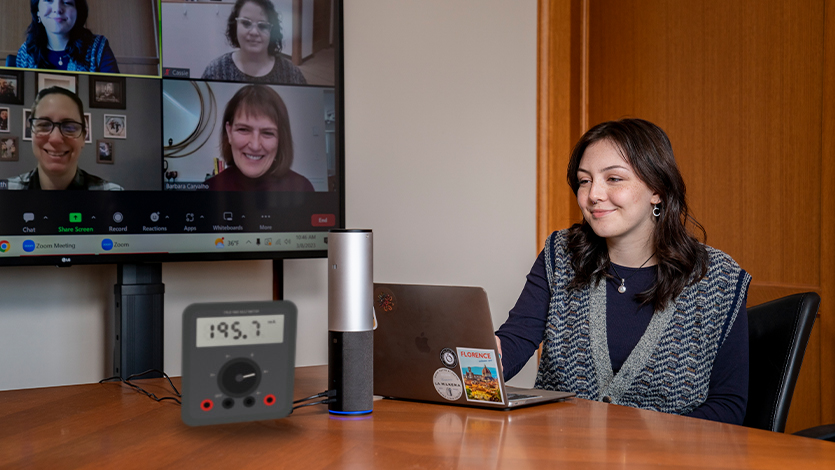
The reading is 195.7 mA
